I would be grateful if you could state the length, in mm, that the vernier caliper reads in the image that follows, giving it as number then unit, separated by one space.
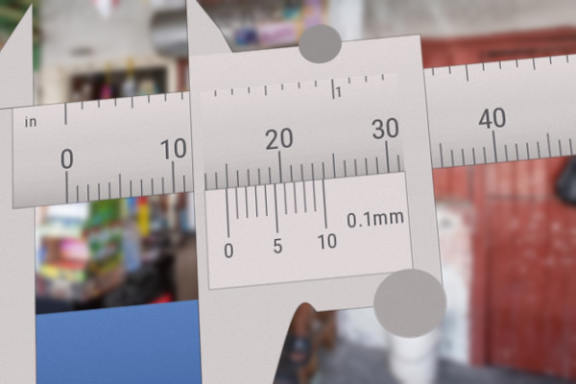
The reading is 14.9 mm
